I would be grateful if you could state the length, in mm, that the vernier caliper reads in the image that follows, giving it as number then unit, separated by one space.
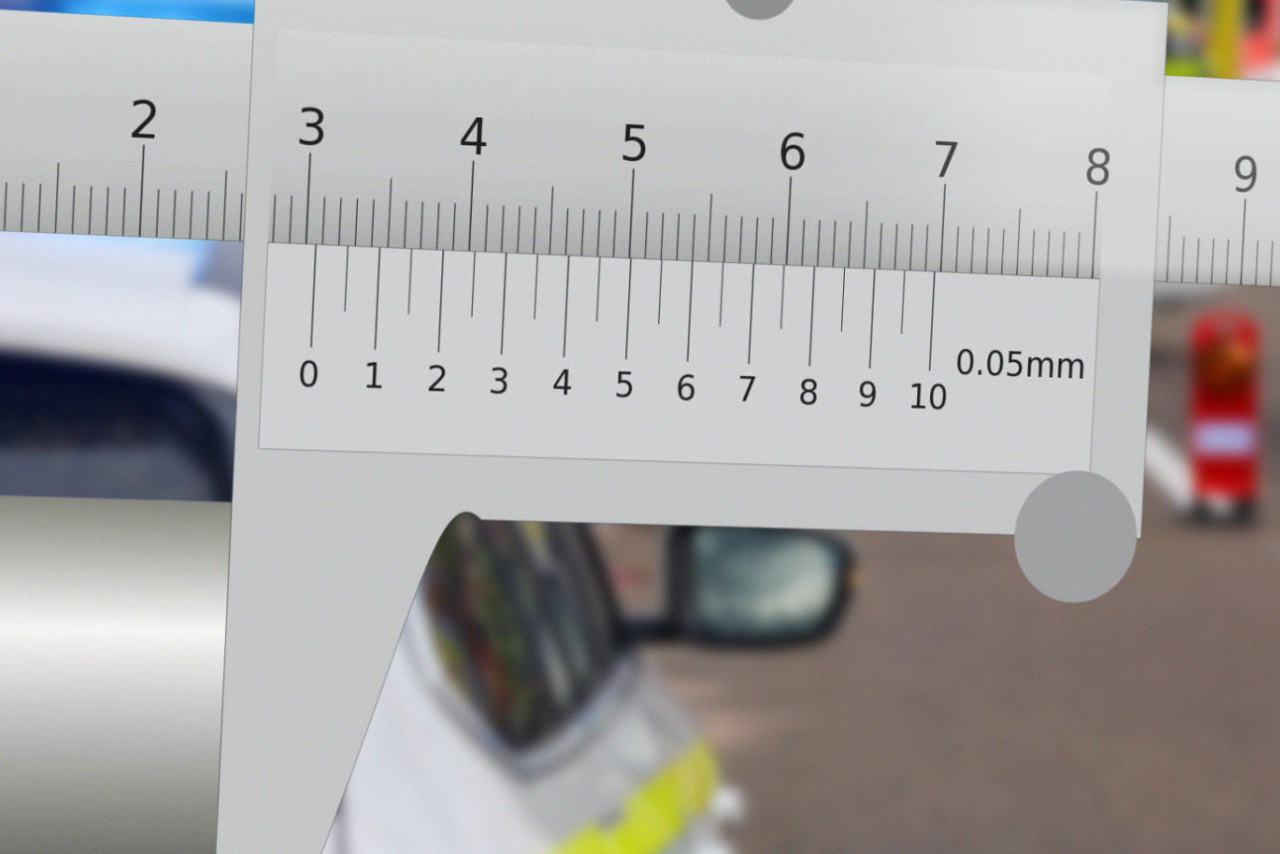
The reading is 30.6 mm
